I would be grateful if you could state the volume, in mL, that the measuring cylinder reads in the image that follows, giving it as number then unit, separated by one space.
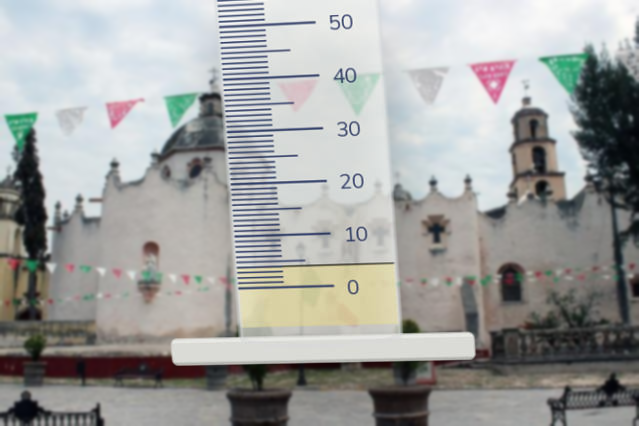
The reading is 4 mL
